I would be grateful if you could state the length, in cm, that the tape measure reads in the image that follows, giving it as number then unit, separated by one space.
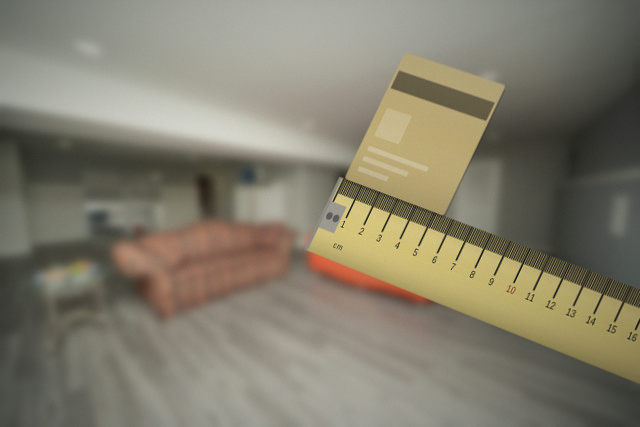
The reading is 5.5 cm
